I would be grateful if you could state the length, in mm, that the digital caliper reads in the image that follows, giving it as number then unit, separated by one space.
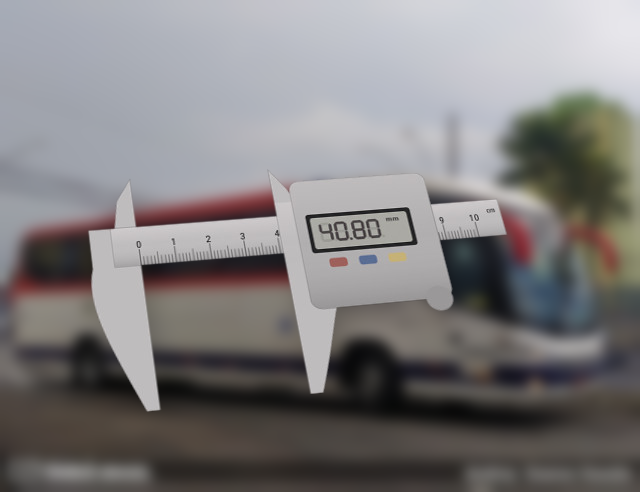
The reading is 40.80 mm
